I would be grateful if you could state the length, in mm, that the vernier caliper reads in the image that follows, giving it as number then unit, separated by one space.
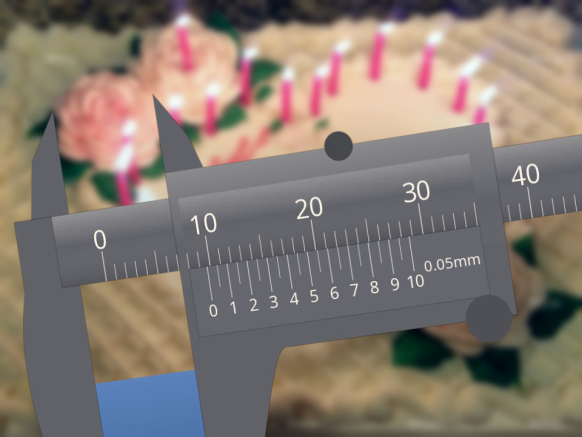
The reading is 9.7 mm
